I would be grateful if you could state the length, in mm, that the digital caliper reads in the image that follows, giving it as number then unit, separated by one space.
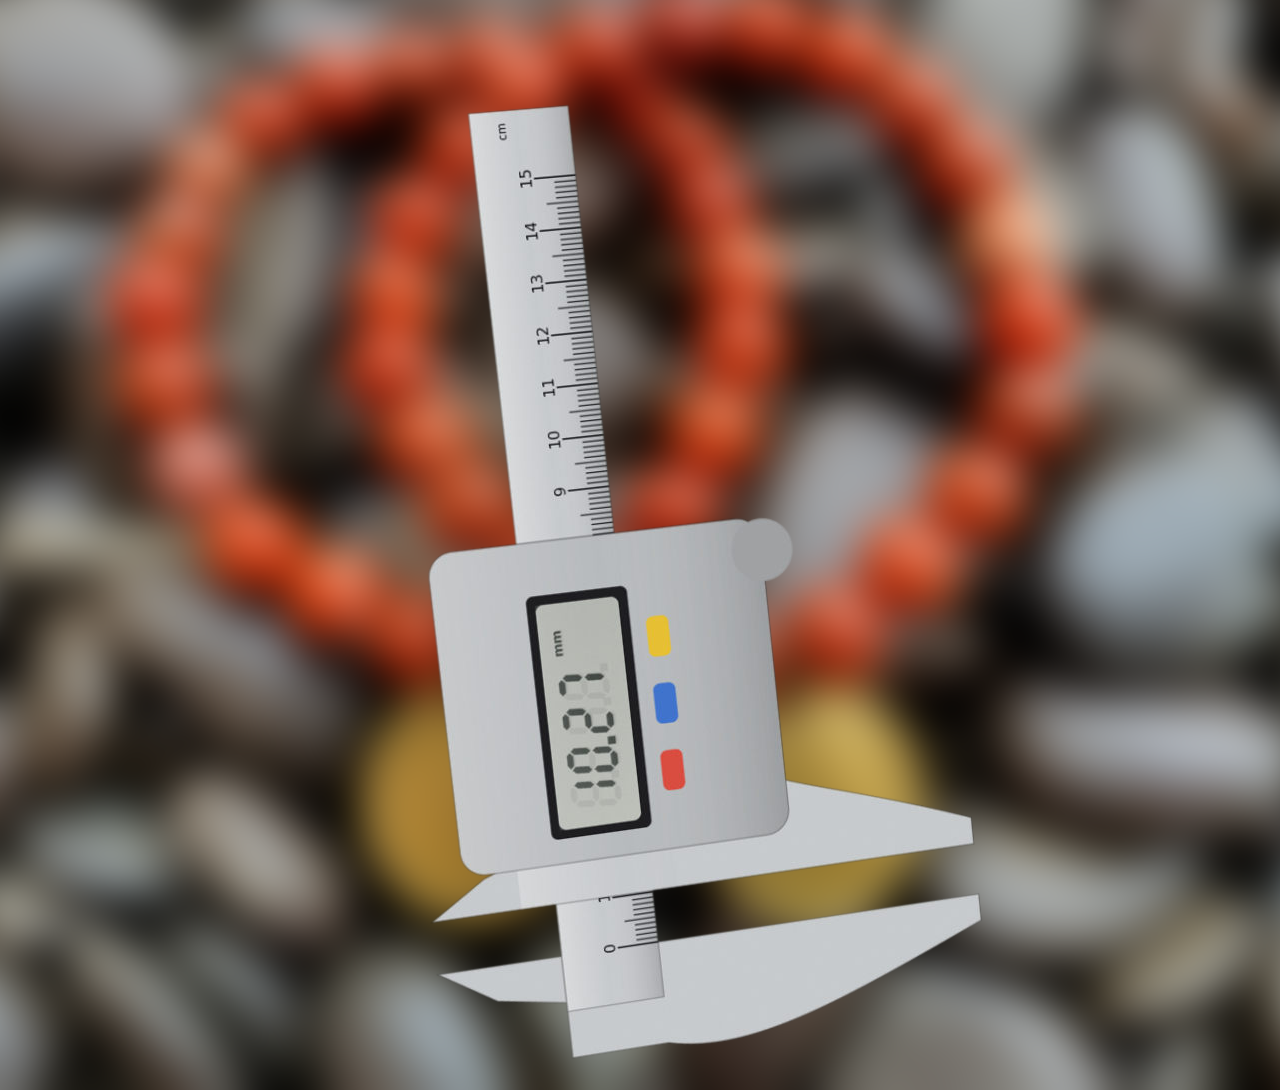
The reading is 10.27 mm
